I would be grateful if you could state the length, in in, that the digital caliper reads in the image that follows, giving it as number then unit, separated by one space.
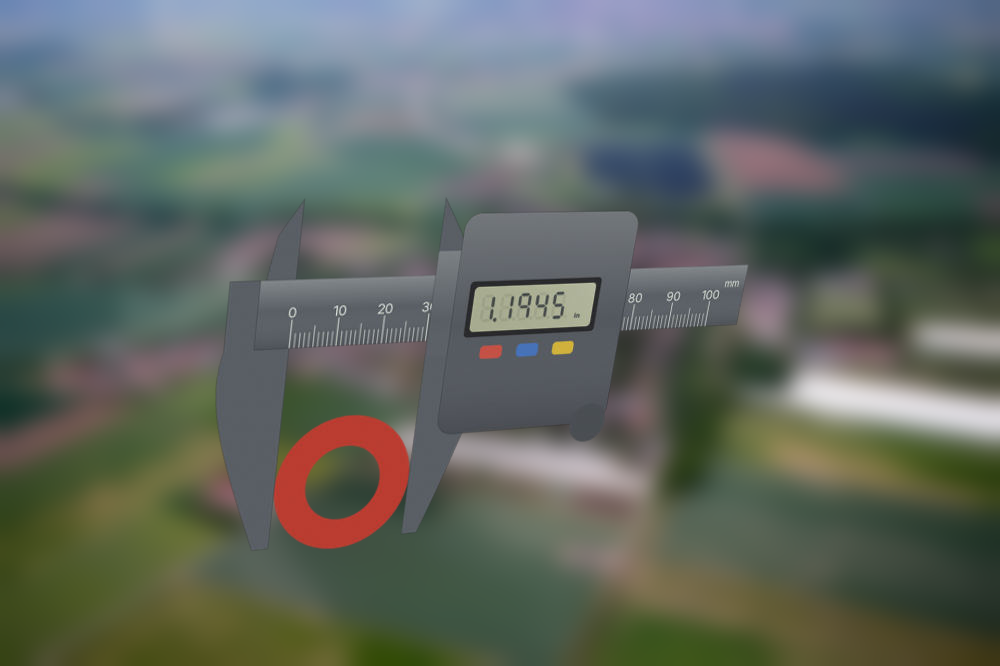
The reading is 1.1945 in
